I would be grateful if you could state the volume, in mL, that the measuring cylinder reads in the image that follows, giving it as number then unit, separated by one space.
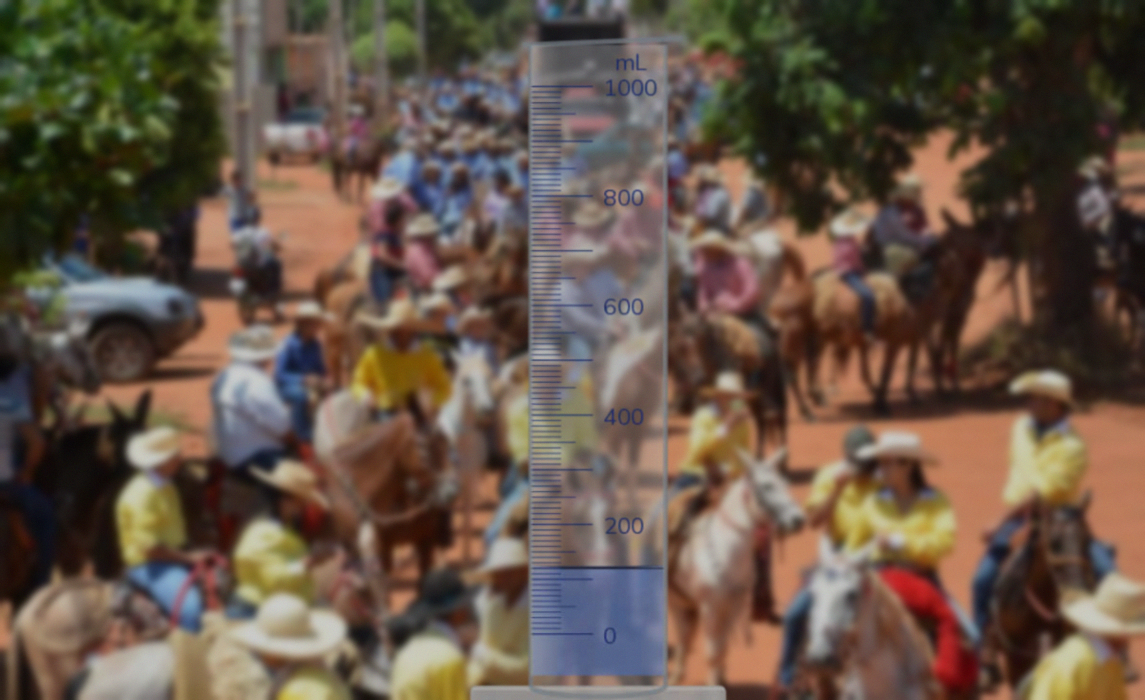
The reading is 120 mL
